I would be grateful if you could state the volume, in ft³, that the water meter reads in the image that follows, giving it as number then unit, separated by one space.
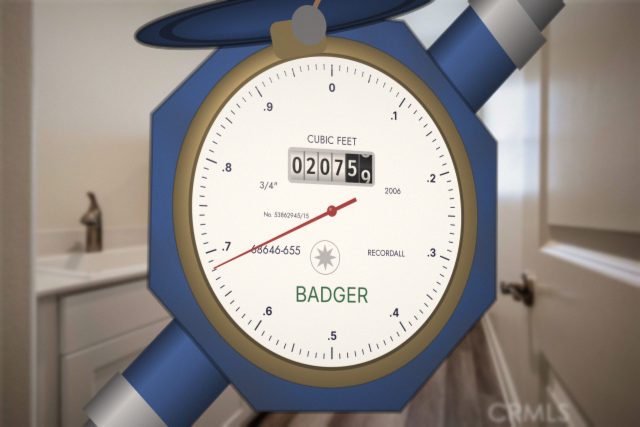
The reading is 20758.68 ft³
